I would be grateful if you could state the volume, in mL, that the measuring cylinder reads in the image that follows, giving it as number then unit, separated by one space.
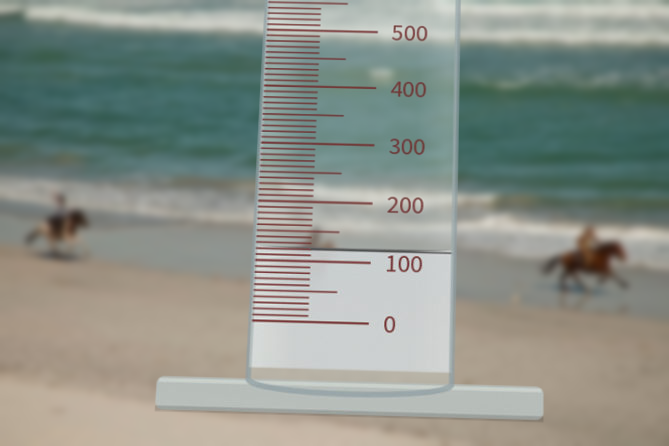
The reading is 120 mL
